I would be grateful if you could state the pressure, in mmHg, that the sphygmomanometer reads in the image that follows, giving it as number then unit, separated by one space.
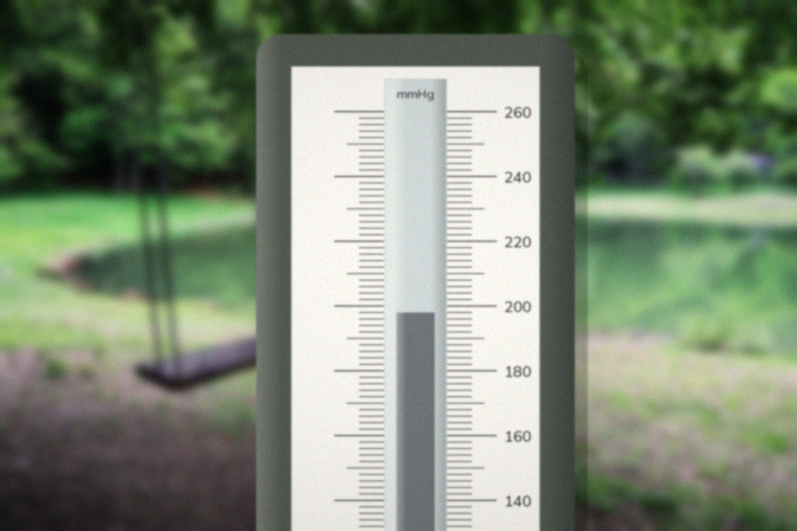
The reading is 198 mmHg
